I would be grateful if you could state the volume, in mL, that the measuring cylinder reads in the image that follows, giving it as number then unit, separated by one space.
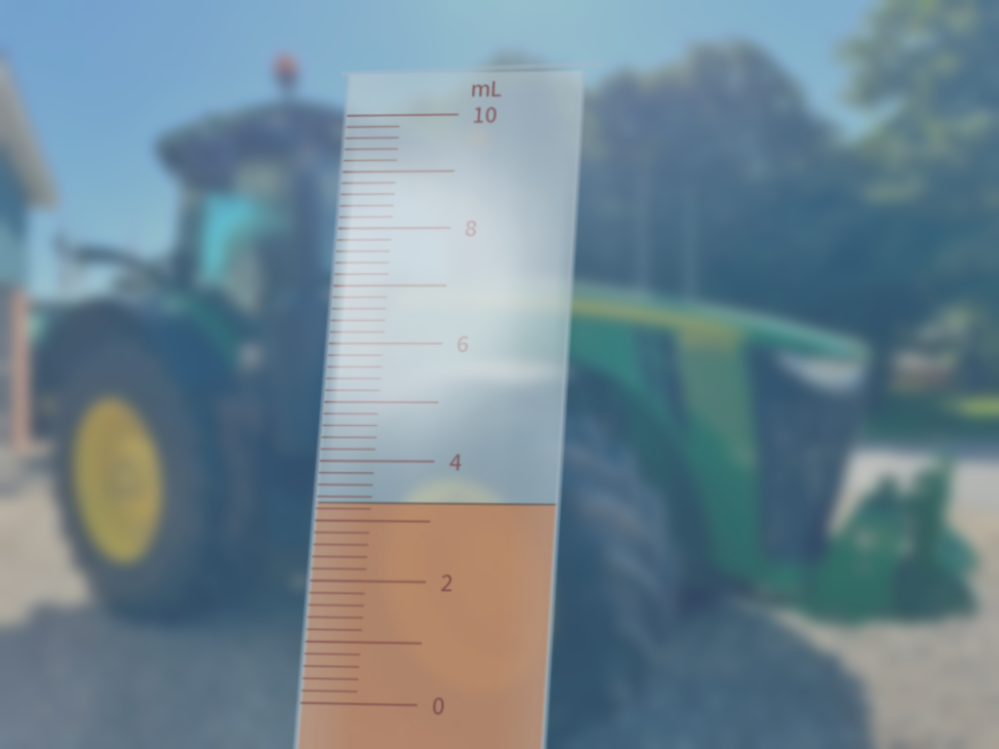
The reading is 3.3 mL
